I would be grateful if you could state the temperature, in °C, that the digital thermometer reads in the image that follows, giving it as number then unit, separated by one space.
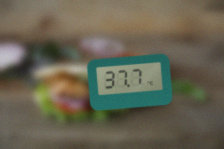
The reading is 37.7 °C
